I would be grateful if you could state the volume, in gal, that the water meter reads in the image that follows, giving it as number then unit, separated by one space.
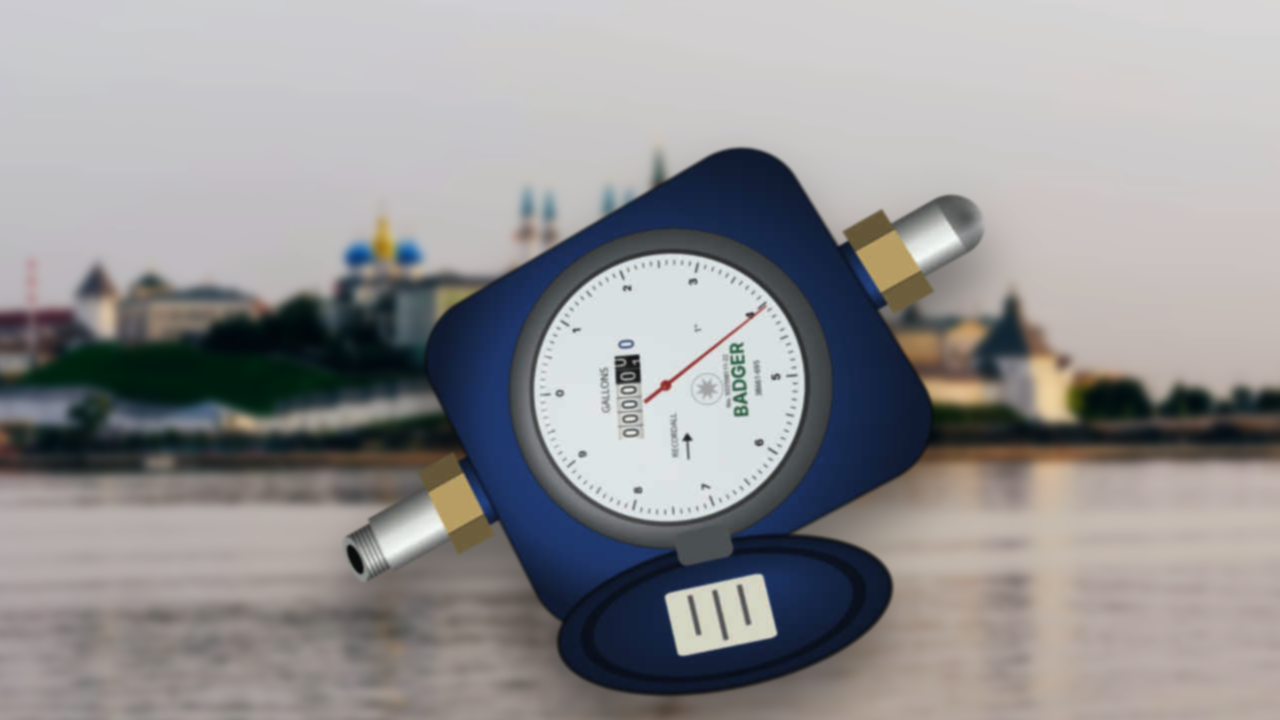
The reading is 4.0 gal
